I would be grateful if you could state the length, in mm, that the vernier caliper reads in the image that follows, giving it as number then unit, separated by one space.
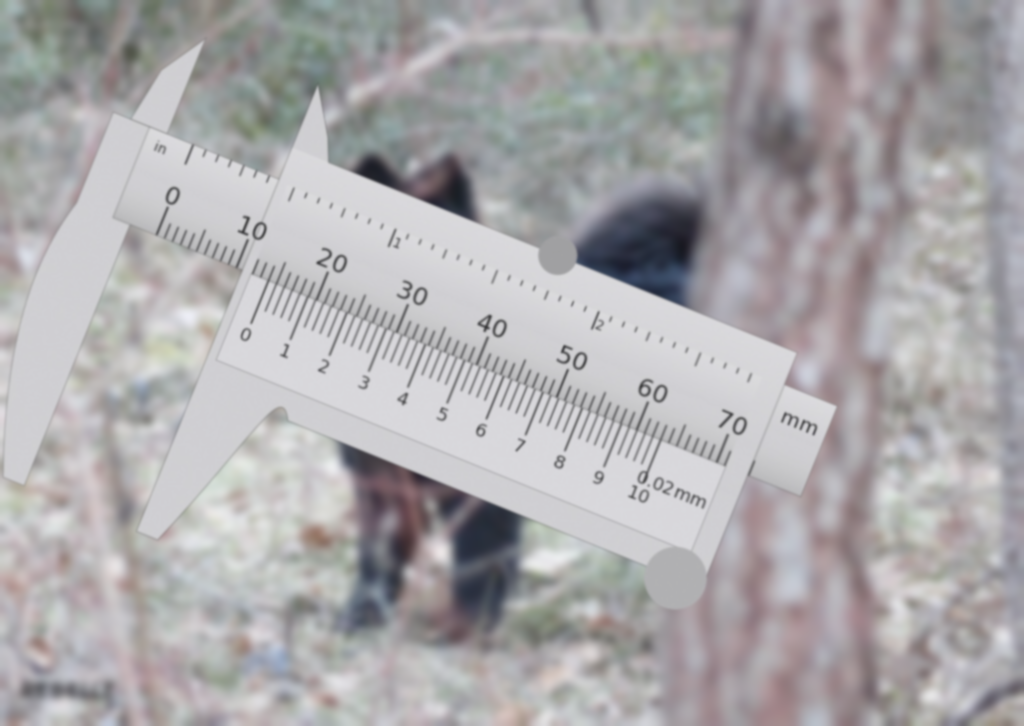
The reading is 14.0 mm
